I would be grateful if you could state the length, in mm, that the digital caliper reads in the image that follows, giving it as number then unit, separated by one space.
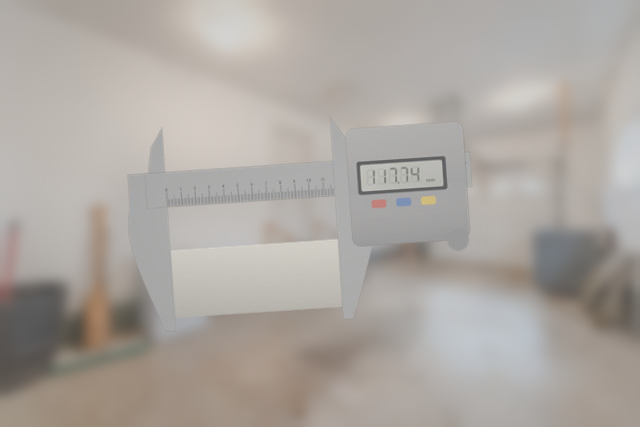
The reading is 117.74 mm
